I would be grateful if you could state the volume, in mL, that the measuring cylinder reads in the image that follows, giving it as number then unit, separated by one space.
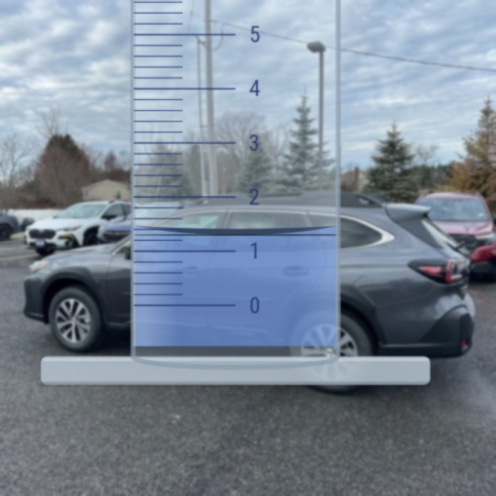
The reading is 1.3 mL
